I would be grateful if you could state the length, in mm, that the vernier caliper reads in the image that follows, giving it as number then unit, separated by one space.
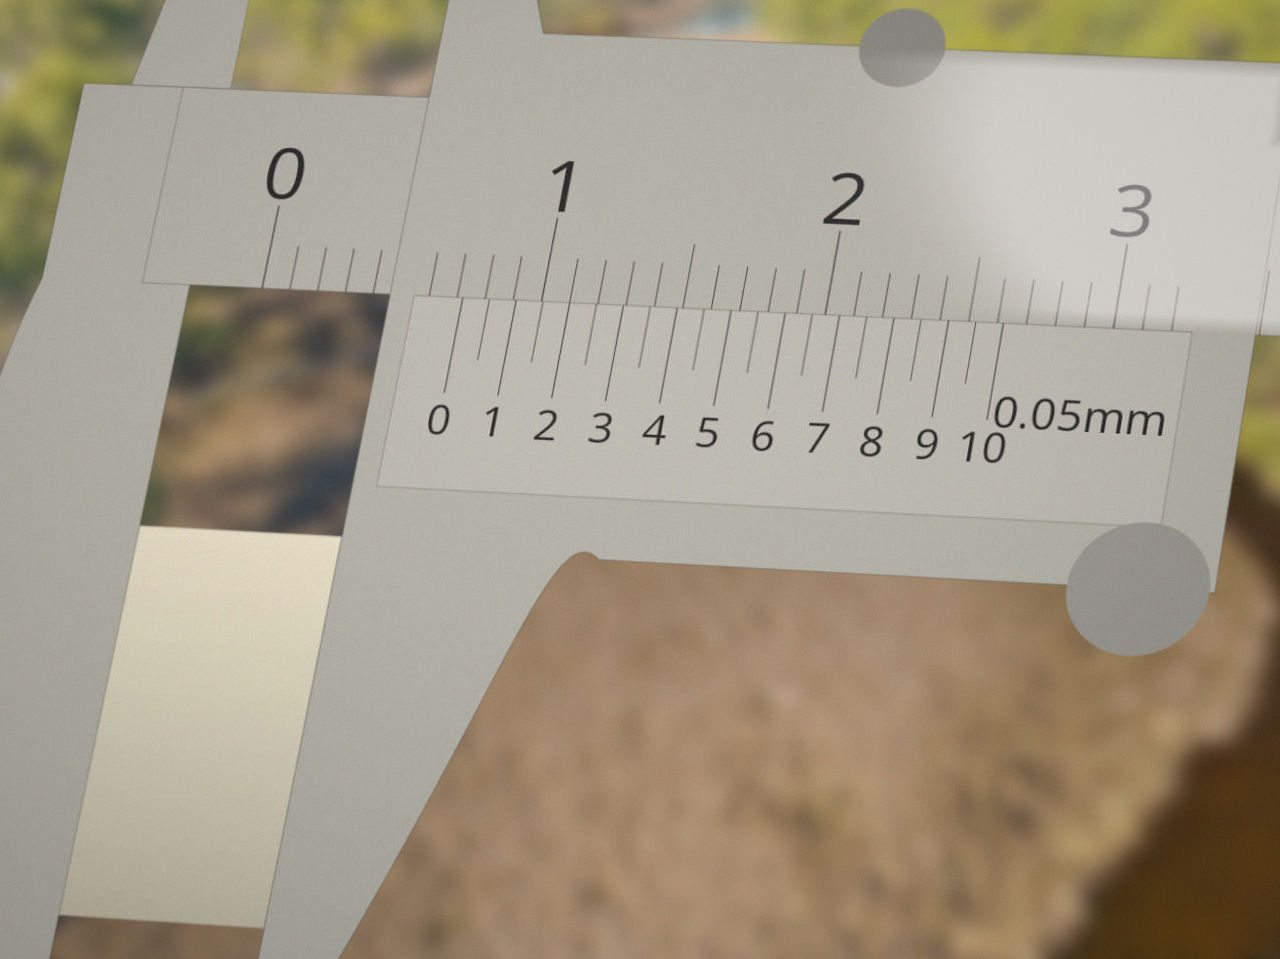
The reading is 7.20 mm
